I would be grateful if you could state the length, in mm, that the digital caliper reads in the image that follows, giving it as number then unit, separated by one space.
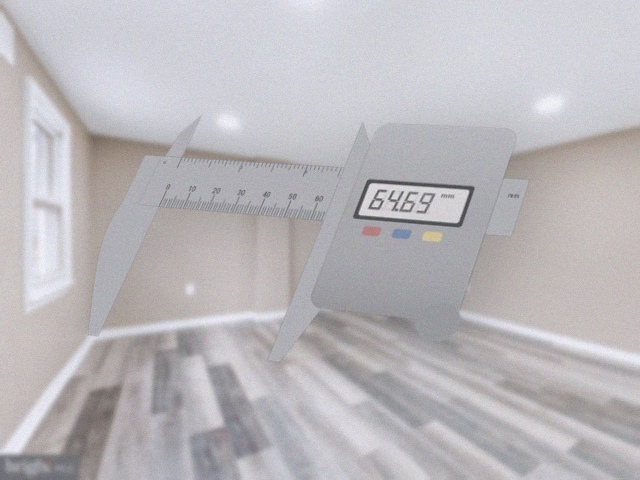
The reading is 64.69 mm
